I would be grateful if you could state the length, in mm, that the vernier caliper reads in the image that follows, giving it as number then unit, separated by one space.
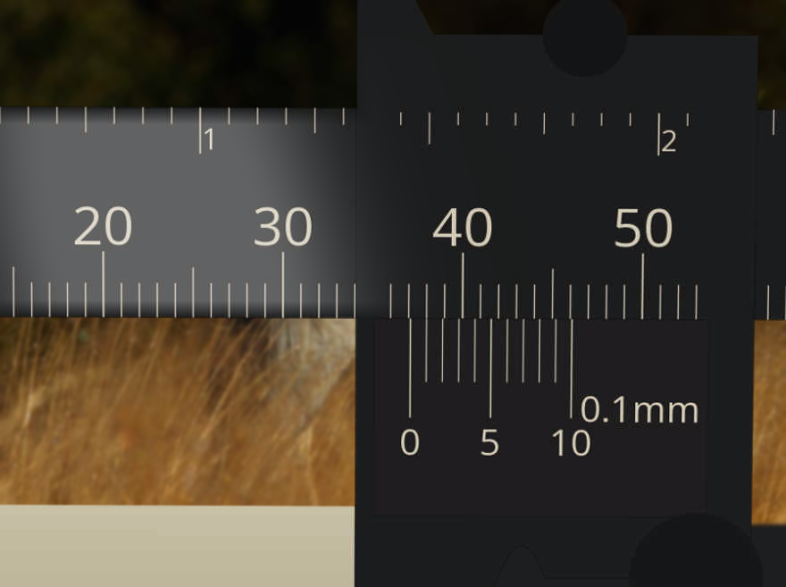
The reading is 37.1 mm
